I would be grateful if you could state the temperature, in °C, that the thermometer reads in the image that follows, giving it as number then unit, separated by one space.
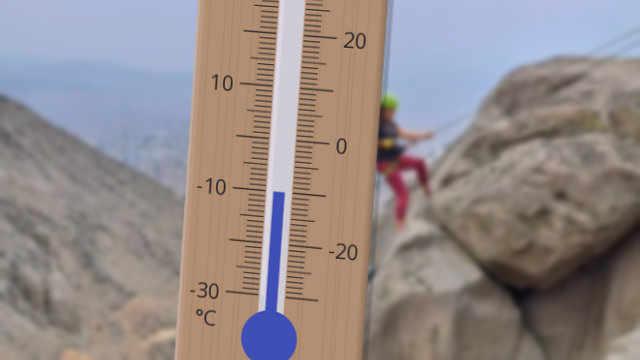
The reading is -10 °C
